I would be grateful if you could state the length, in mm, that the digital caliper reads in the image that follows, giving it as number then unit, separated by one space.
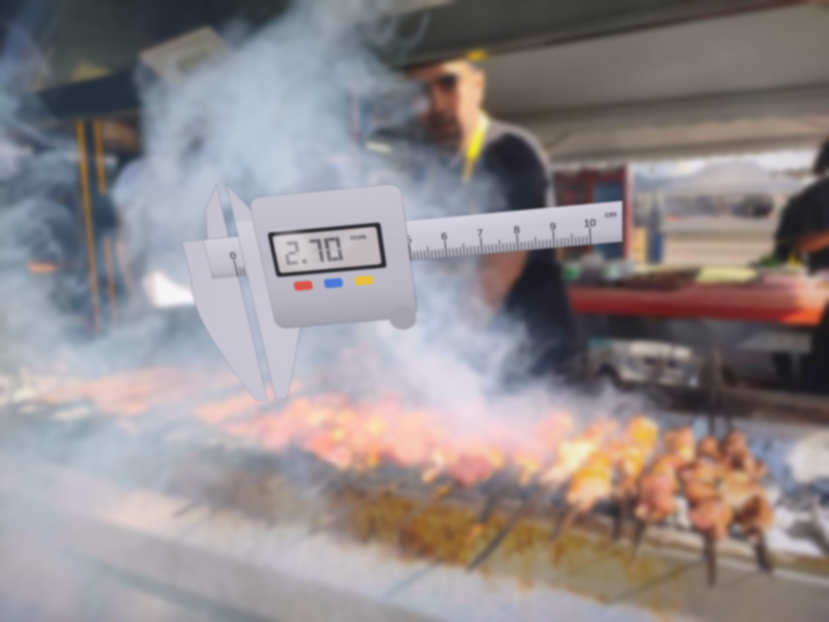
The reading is 2.70 mm
